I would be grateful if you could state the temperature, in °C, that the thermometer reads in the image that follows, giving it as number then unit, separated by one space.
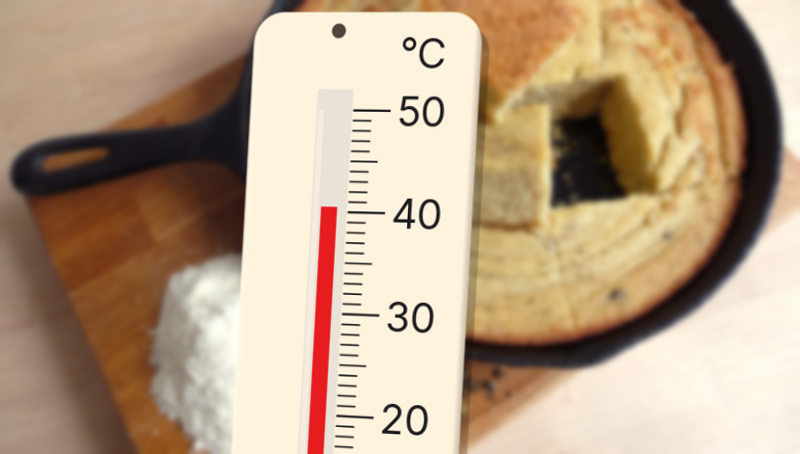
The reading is 40.5 °C
